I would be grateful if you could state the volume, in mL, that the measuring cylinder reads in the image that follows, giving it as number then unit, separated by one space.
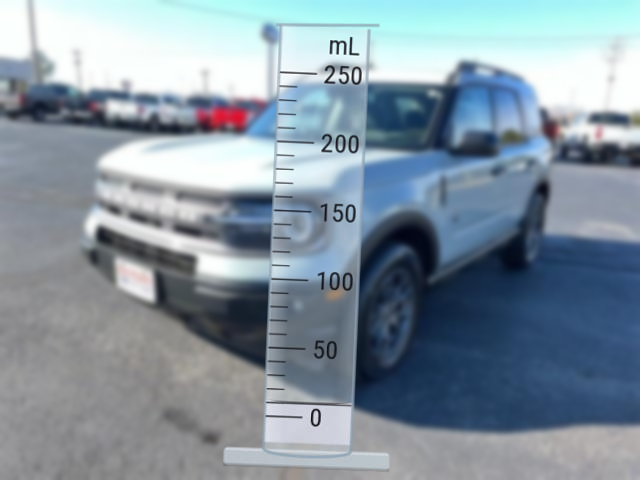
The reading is 10 mL
